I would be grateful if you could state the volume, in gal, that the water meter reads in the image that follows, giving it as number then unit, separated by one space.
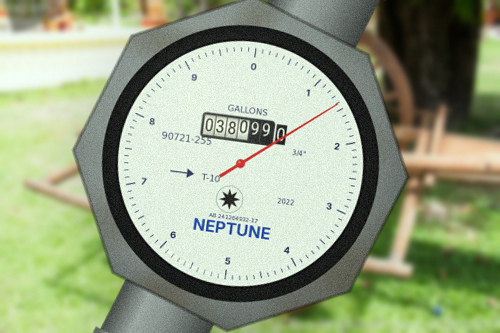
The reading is 380991.4 gal
